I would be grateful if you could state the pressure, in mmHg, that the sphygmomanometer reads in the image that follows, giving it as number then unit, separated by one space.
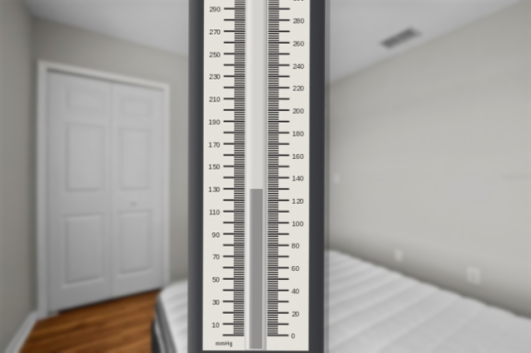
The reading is 130 mmHg
